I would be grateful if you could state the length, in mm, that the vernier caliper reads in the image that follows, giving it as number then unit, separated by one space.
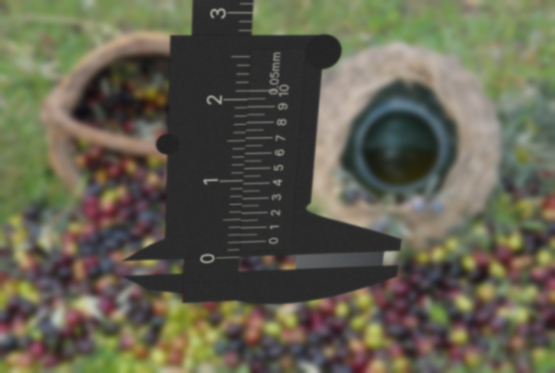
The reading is 2.0 mm
